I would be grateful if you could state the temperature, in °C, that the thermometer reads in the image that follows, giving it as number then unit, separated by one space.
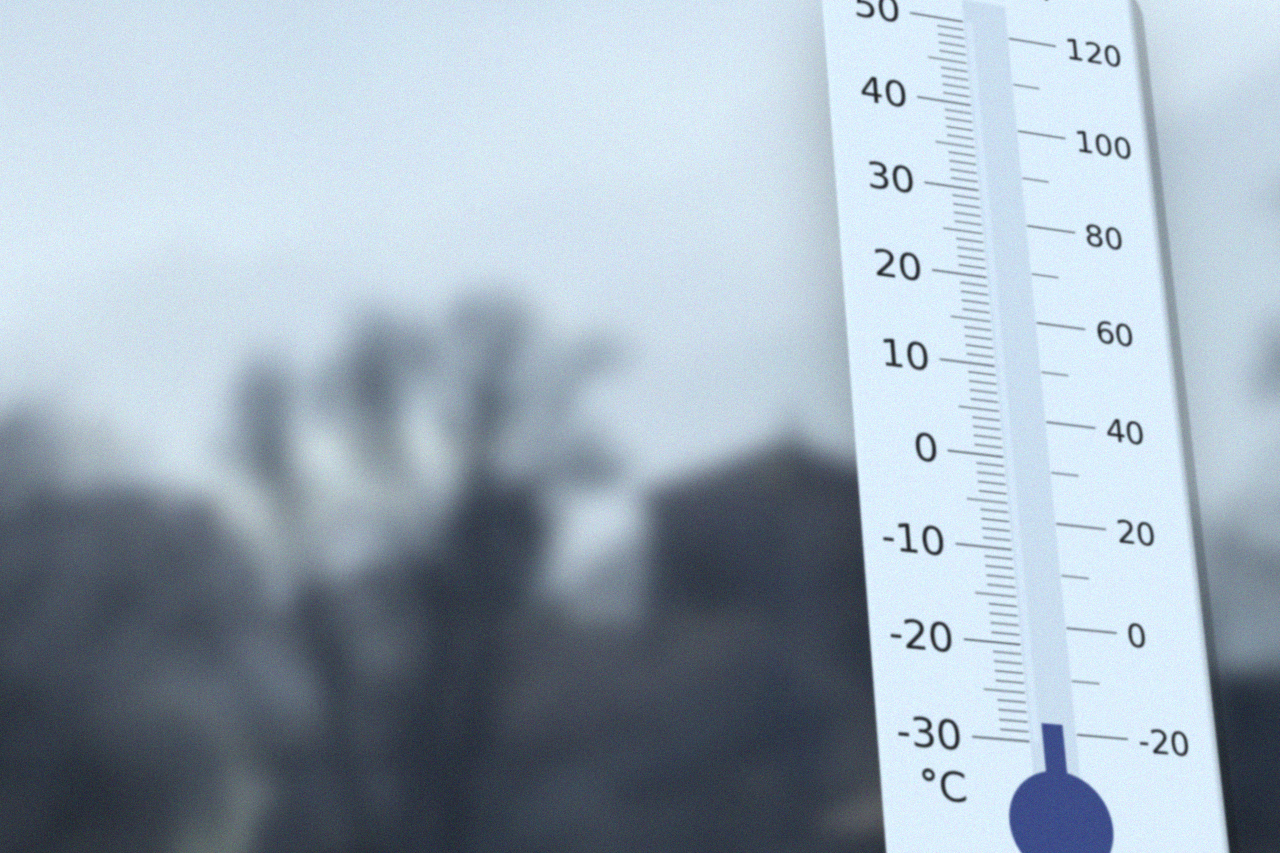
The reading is -28 °C
